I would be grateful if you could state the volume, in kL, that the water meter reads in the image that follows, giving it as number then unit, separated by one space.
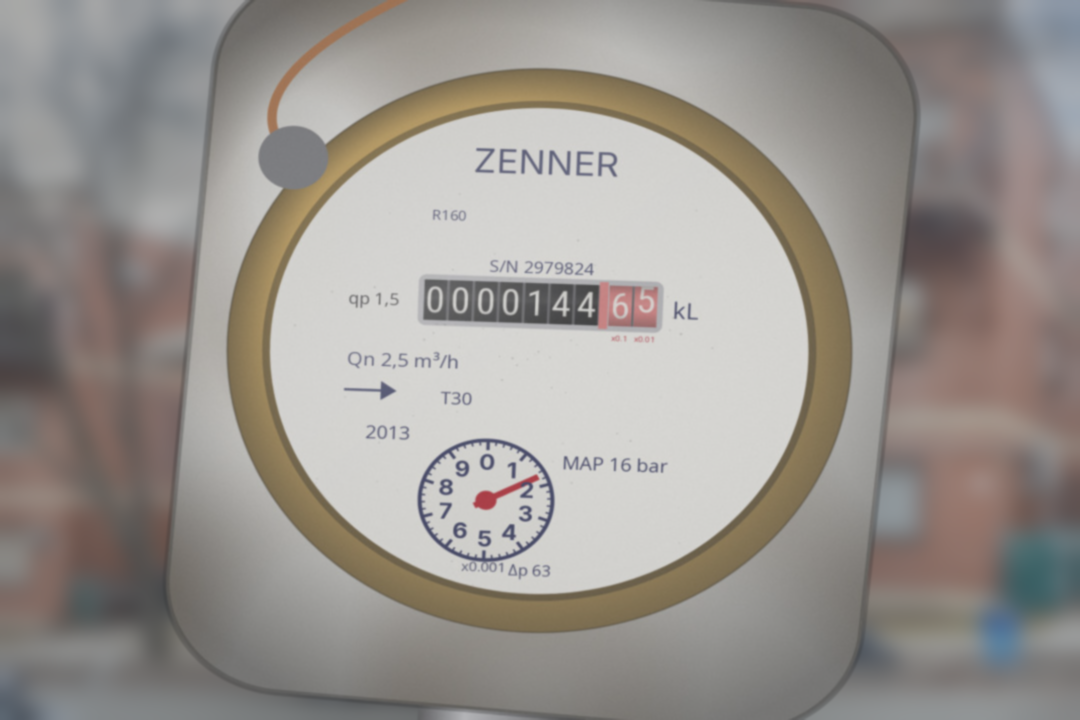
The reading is 144.651 kL
